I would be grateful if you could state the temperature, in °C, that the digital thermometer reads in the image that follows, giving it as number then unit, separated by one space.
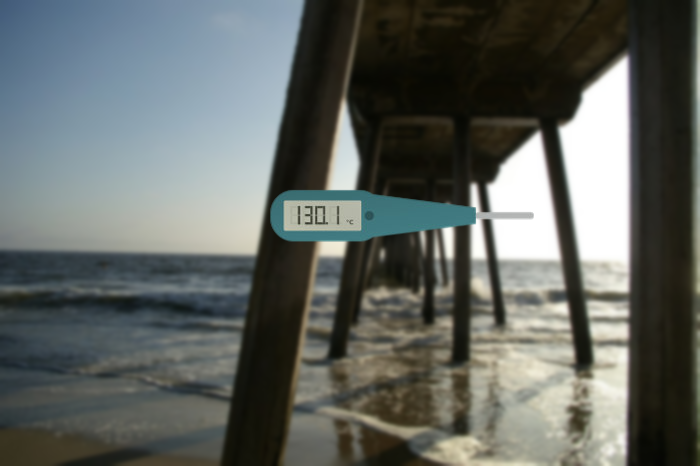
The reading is 130.1 °C
